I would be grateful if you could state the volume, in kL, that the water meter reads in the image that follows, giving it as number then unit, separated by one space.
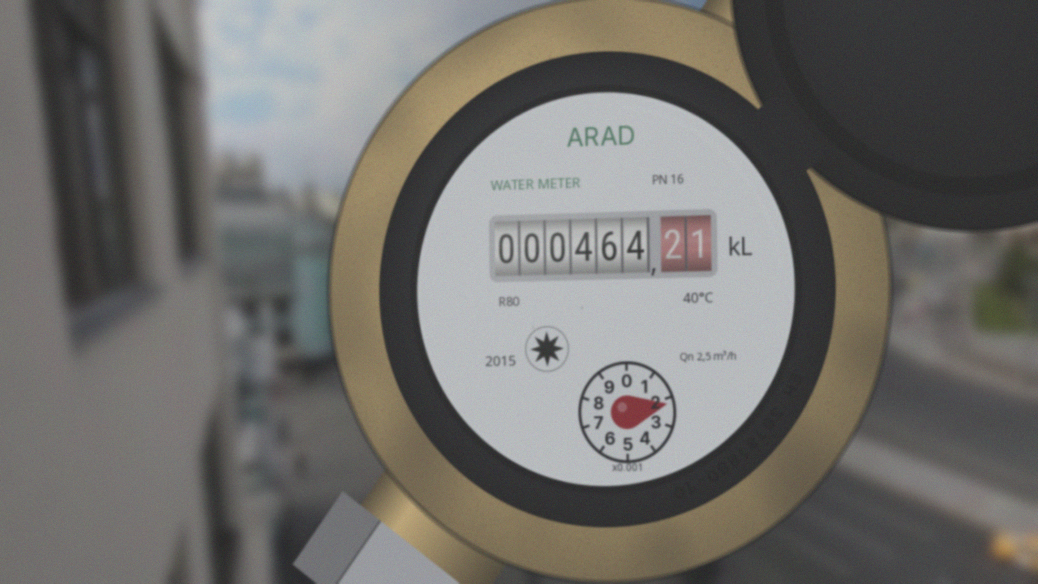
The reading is 464.212 kL
